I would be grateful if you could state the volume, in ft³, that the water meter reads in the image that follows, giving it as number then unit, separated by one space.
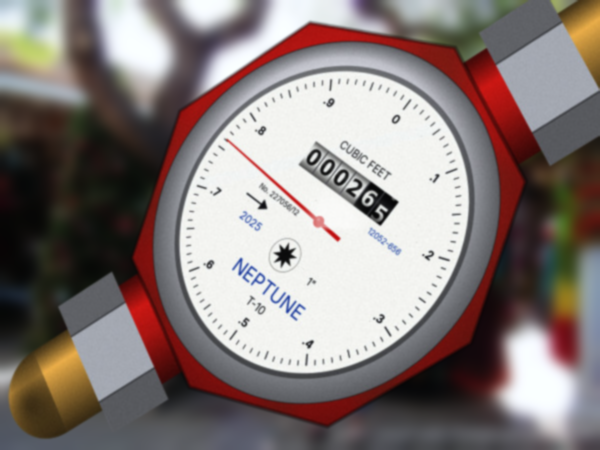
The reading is 264.76 ft³
